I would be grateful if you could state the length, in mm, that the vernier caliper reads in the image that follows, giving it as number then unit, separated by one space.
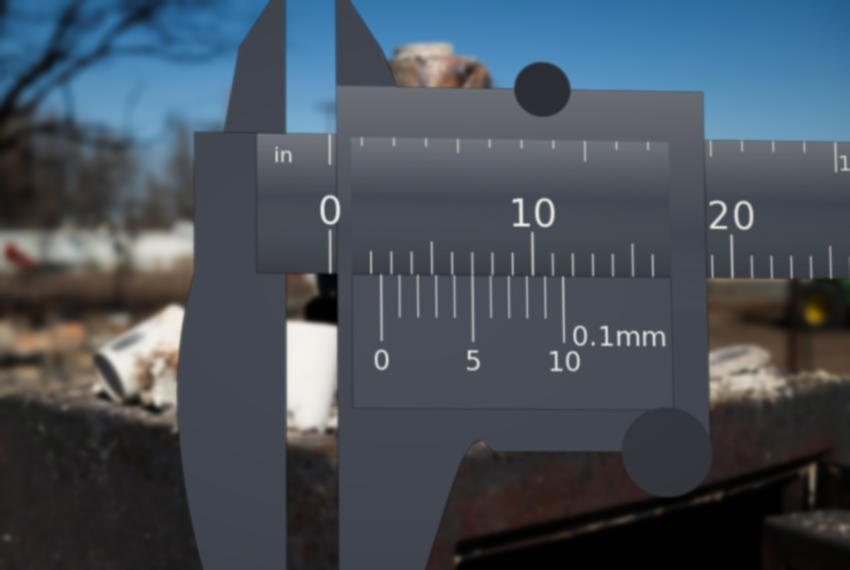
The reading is 2.5 mm
